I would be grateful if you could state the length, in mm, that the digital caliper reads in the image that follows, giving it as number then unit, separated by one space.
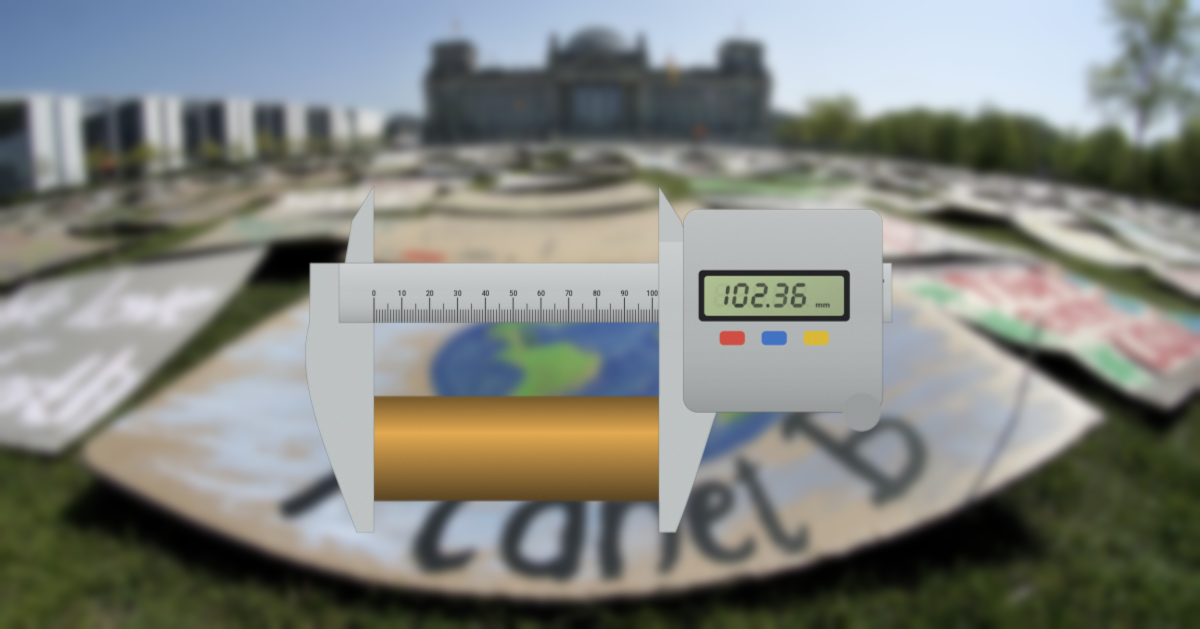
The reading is 102.36 mm
